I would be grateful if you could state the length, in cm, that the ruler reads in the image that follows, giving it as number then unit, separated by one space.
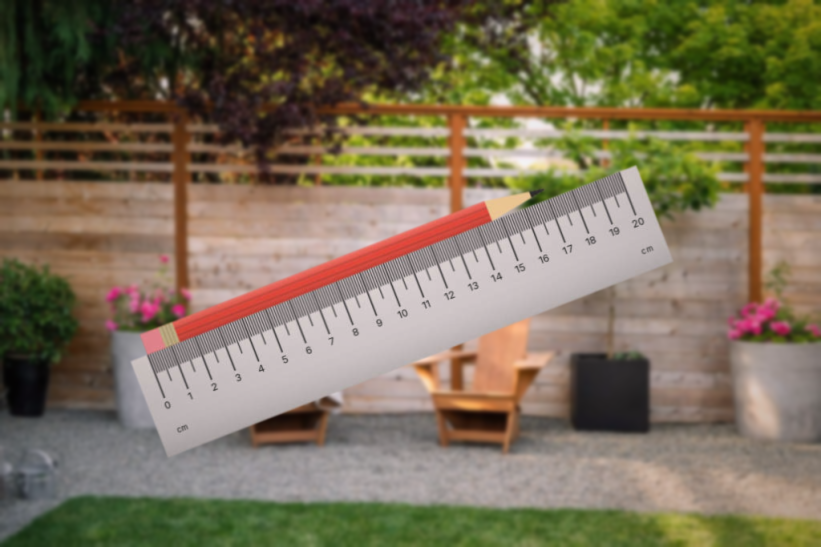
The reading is 17 cm
